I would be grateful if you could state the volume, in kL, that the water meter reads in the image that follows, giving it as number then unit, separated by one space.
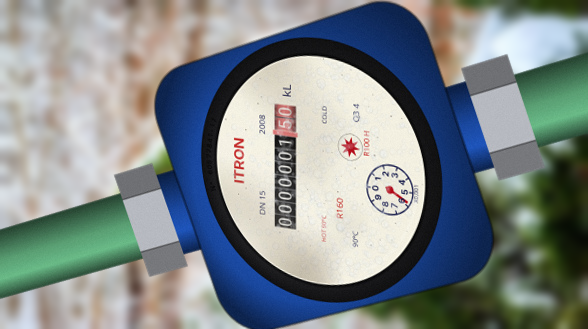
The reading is 1.505 kL
